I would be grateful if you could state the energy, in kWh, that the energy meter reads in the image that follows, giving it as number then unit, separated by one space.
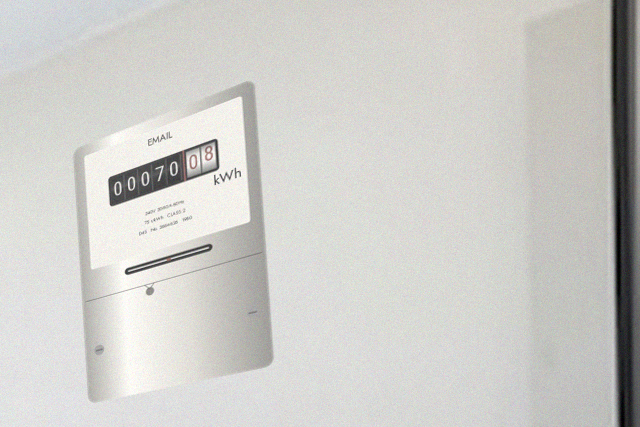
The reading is 70.08 kWh
